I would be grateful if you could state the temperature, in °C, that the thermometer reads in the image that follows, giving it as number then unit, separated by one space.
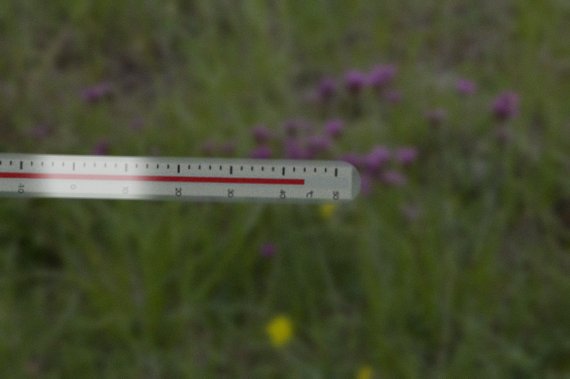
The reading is 44 °C
